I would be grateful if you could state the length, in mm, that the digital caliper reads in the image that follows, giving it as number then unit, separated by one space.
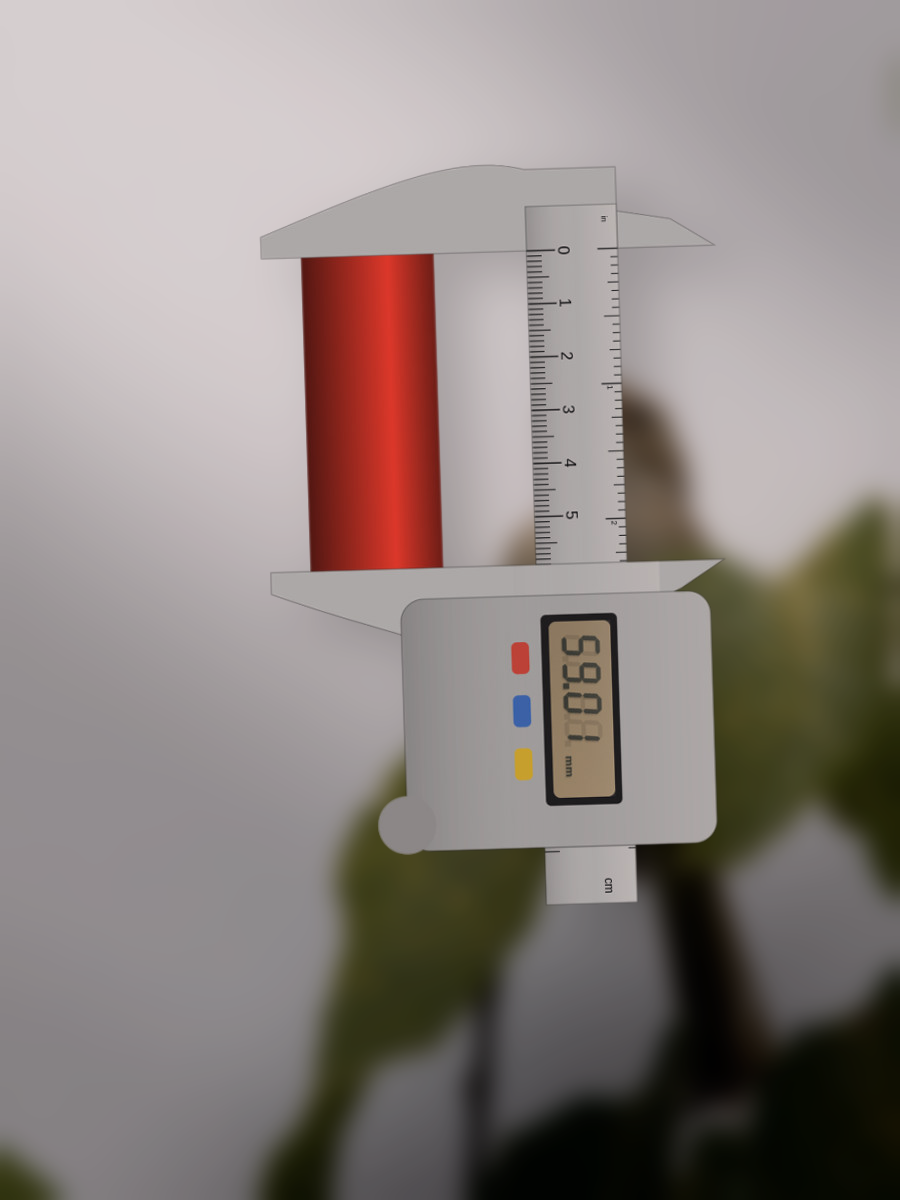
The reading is 59.01 mm
